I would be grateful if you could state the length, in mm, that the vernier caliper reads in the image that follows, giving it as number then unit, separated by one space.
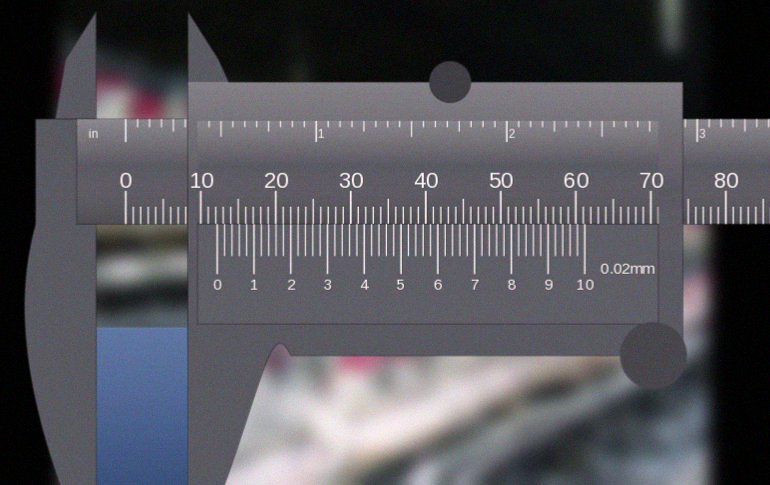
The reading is 12.2 mm
